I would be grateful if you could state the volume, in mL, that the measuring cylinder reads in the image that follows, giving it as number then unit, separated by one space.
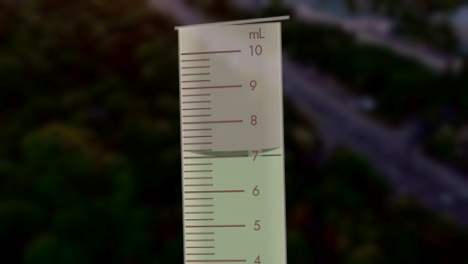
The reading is 7 mL
